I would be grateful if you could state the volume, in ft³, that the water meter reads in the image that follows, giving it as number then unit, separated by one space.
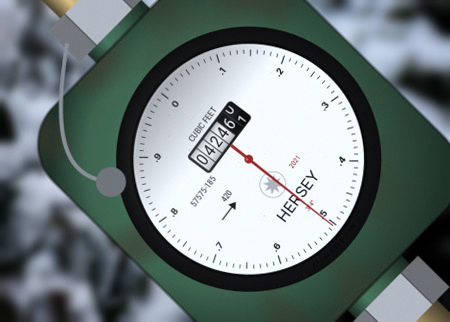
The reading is 42460.50 ft³
